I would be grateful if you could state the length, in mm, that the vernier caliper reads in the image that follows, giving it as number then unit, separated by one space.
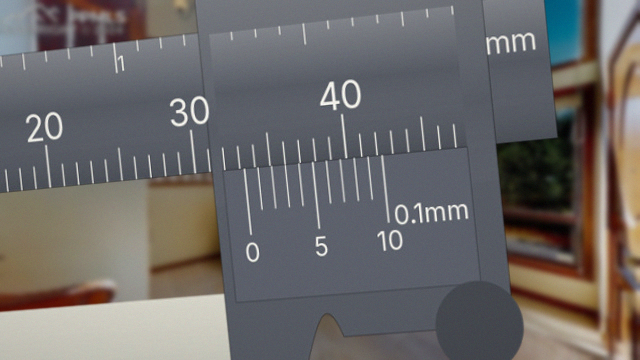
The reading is 33.3 mm
